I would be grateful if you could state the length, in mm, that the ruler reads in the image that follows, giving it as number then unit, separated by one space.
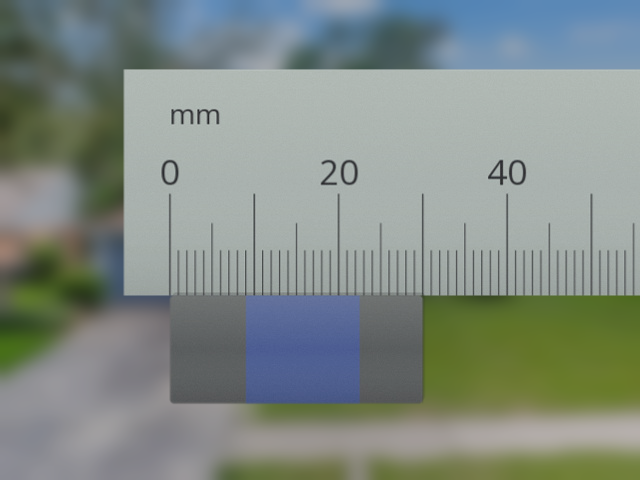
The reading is 30 mm
